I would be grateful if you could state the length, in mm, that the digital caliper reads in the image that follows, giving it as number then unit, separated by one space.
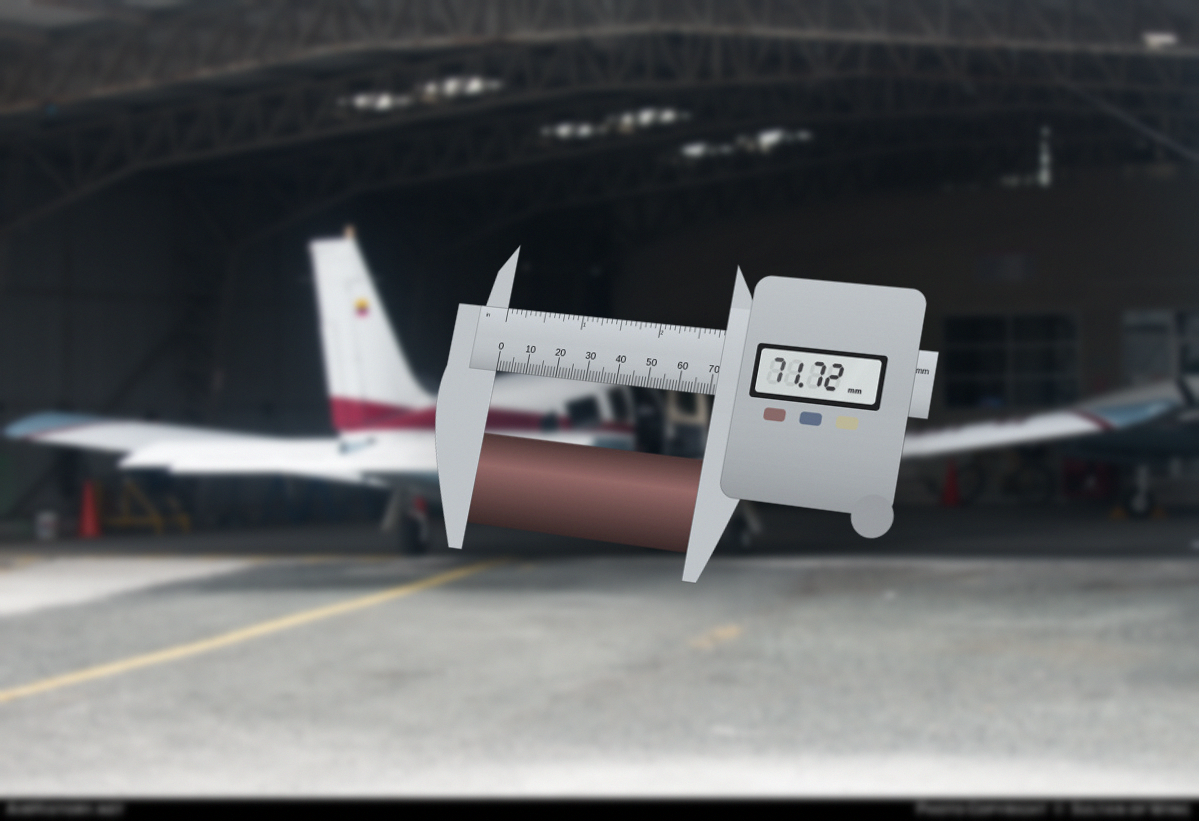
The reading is 71.72 mm
